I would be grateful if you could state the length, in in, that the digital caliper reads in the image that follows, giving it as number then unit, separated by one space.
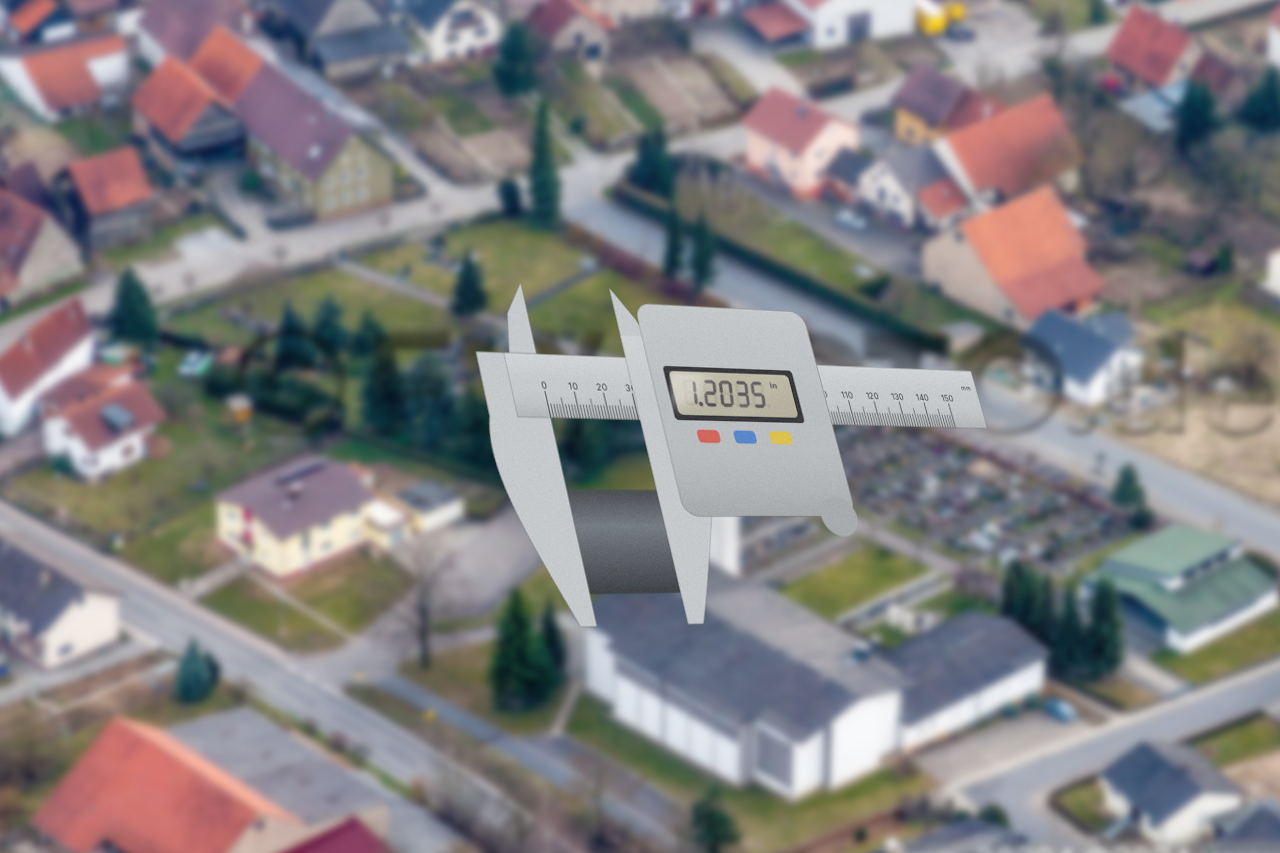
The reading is 1.2035 in
